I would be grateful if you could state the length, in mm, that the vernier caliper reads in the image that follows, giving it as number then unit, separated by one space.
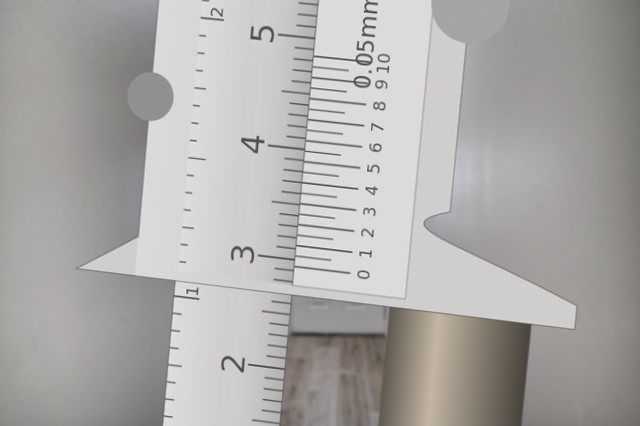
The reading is 29.4 mm
